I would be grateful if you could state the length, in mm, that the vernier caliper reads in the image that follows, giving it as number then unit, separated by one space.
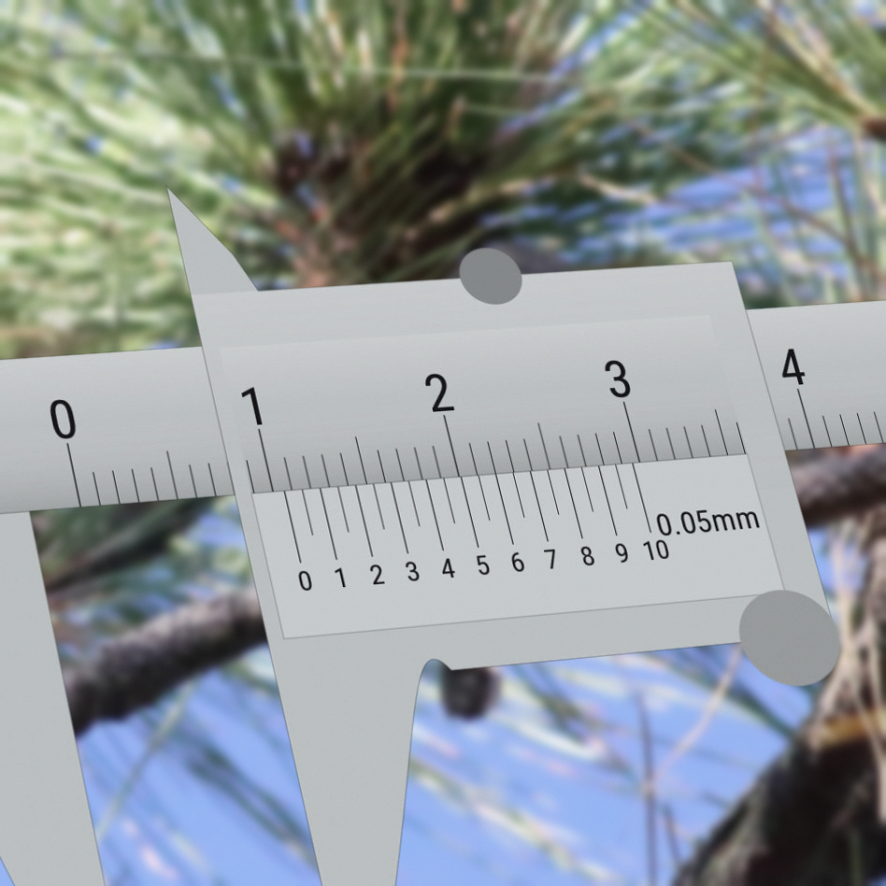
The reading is 10.6 mm
